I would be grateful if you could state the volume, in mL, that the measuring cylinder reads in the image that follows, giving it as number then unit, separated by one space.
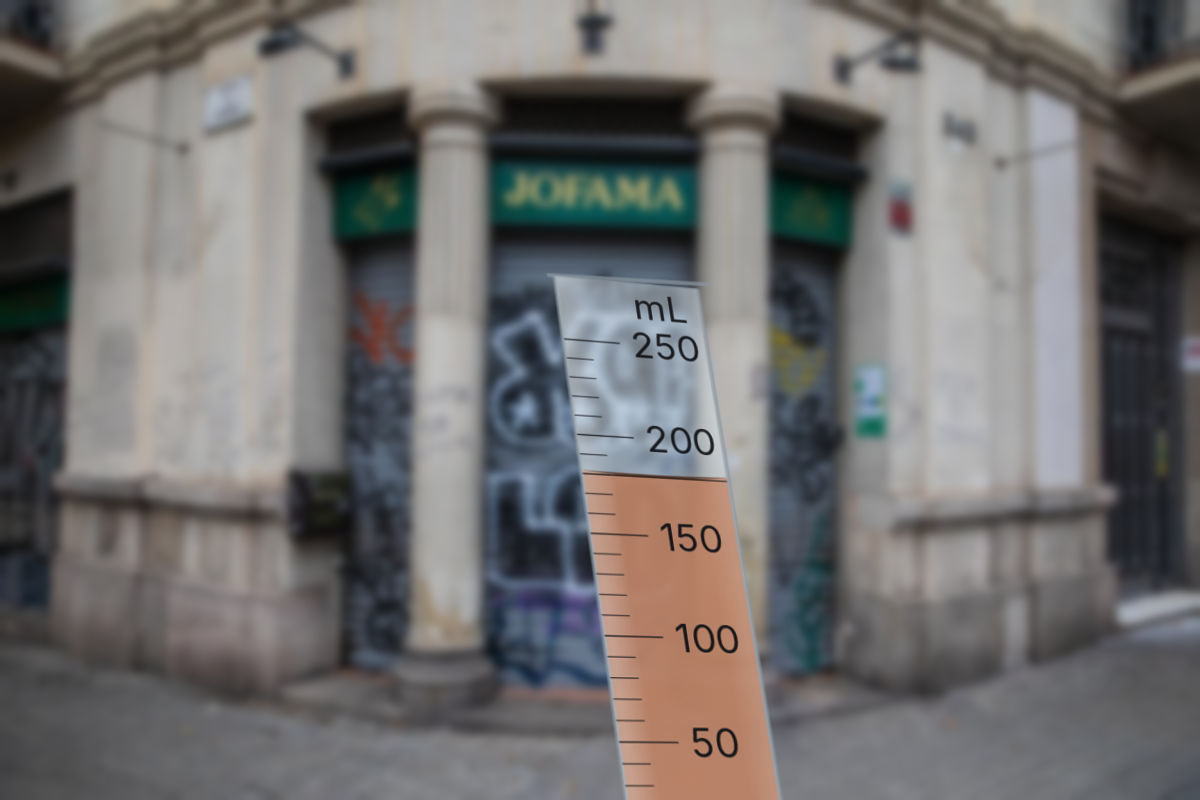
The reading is 180 mL
